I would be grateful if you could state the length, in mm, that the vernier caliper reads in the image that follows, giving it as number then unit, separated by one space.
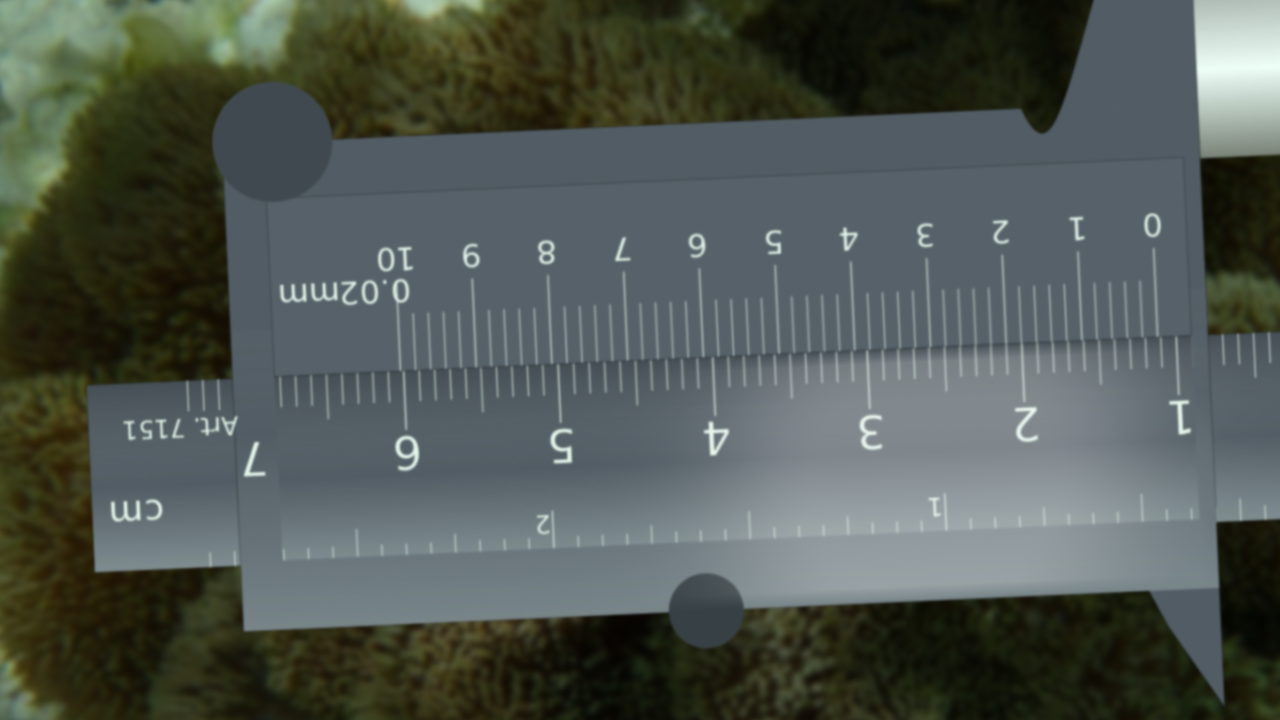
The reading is 11.2 mm
